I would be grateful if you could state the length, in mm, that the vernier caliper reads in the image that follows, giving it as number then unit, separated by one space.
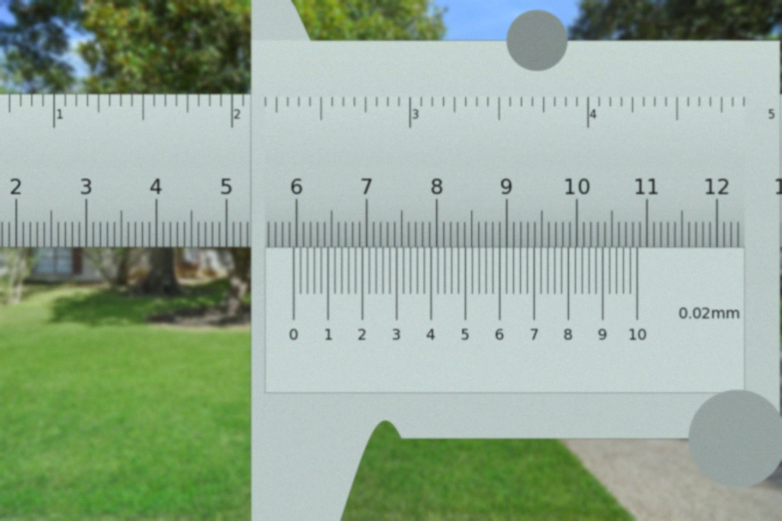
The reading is 59.6 mm
